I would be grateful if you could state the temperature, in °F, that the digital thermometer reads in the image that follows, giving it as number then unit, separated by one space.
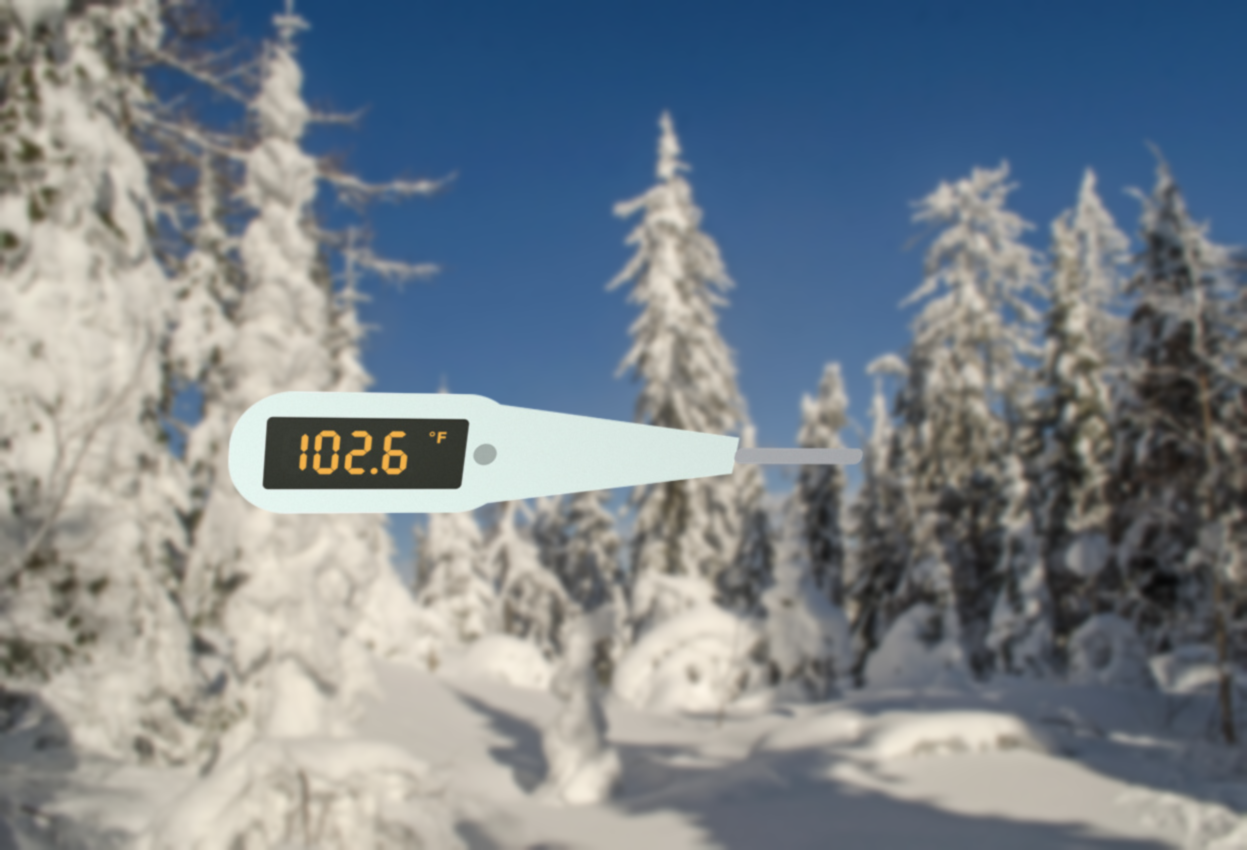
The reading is 102.6 °F
